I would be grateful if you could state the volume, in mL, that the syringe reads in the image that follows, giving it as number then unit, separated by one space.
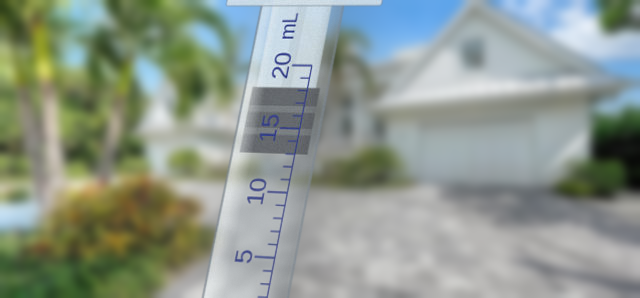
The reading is 13 mL
